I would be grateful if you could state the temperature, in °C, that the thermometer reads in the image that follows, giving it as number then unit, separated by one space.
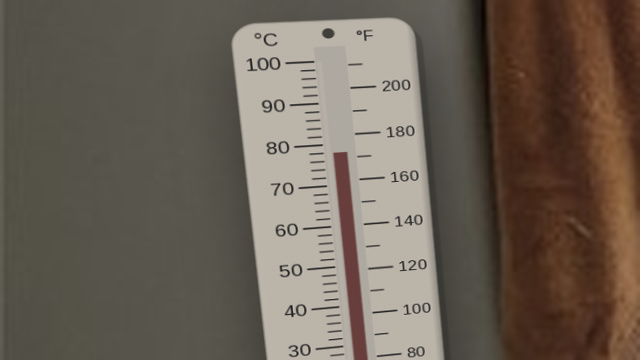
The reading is 78 °C
